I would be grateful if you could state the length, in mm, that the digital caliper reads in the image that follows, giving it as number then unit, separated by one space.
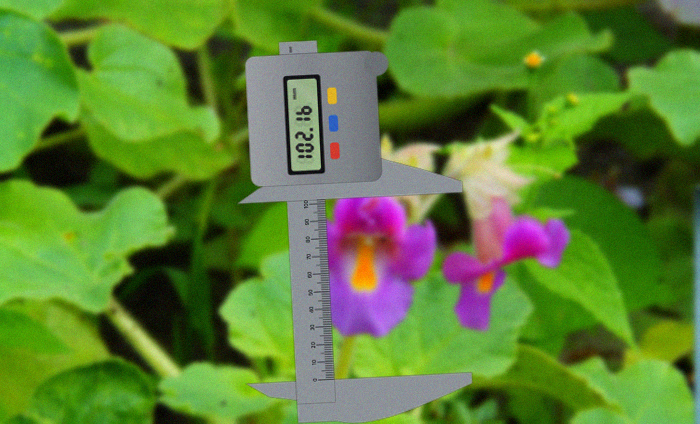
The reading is 102.16 mm
